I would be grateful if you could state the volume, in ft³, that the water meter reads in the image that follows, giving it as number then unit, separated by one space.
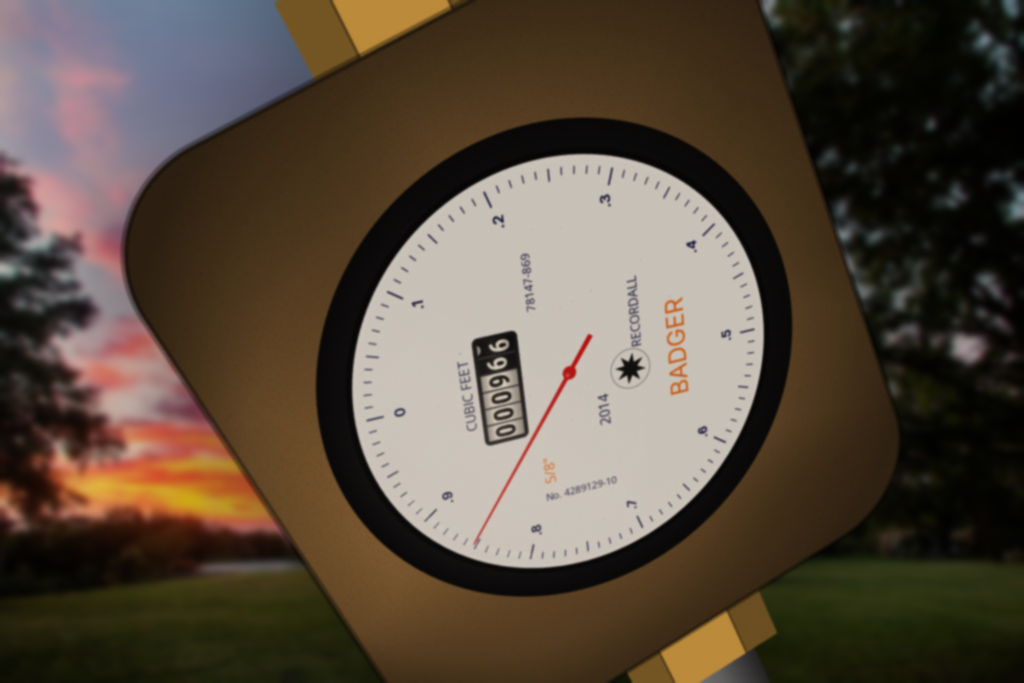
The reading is 965.85 ft³
